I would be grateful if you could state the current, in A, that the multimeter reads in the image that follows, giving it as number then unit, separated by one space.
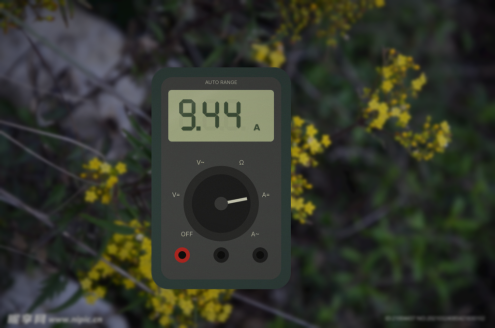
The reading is 9.44 A
